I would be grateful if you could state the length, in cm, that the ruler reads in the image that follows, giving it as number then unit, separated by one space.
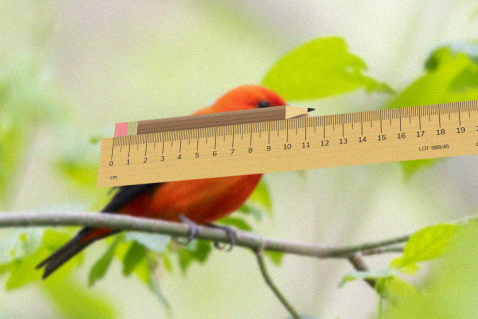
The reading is 11.5 cm
